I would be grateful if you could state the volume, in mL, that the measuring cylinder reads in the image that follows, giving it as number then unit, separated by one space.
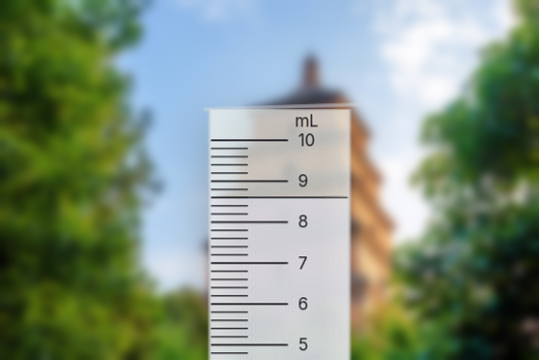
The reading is 8.6 mL
